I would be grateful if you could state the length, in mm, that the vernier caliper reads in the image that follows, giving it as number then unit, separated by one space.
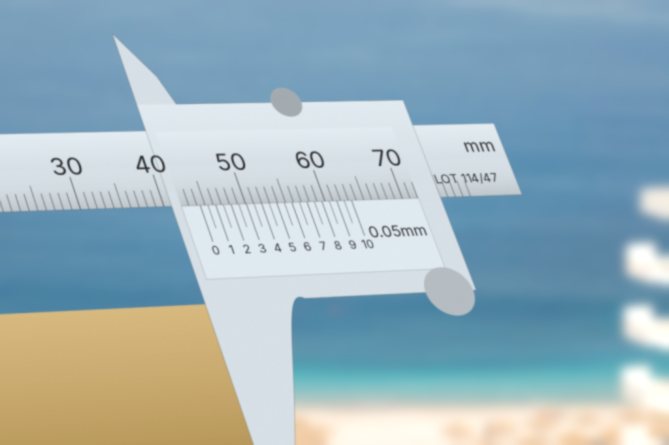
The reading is 44.4 mm
